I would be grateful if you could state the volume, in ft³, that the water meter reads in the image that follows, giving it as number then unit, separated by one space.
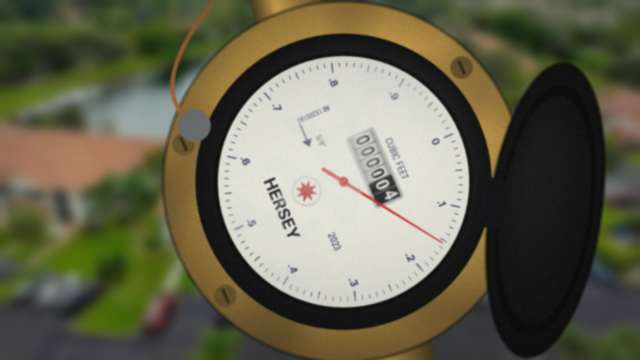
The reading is 4.15 ft³
